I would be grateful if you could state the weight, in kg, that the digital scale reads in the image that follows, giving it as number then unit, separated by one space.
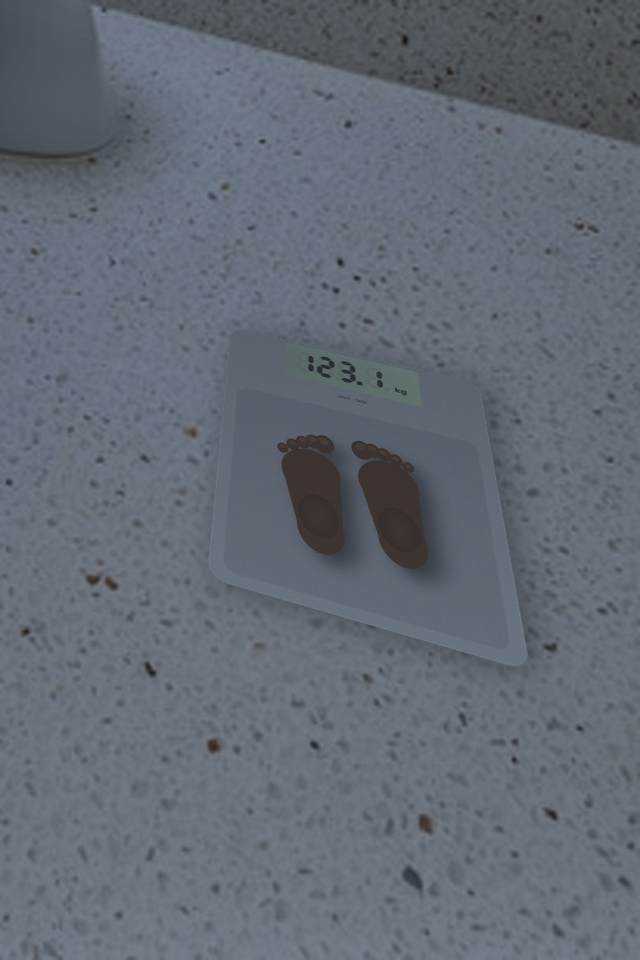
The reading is 123.1 kg
